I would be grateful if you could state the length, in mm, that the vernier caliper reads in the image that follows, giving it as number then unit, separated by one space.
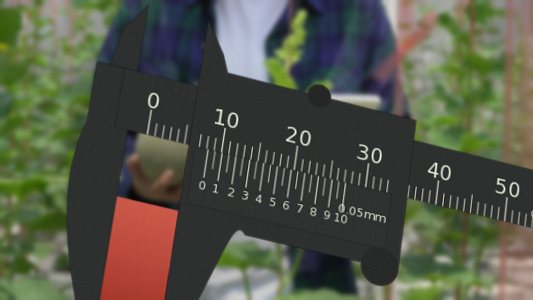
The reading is 8.2 mm
